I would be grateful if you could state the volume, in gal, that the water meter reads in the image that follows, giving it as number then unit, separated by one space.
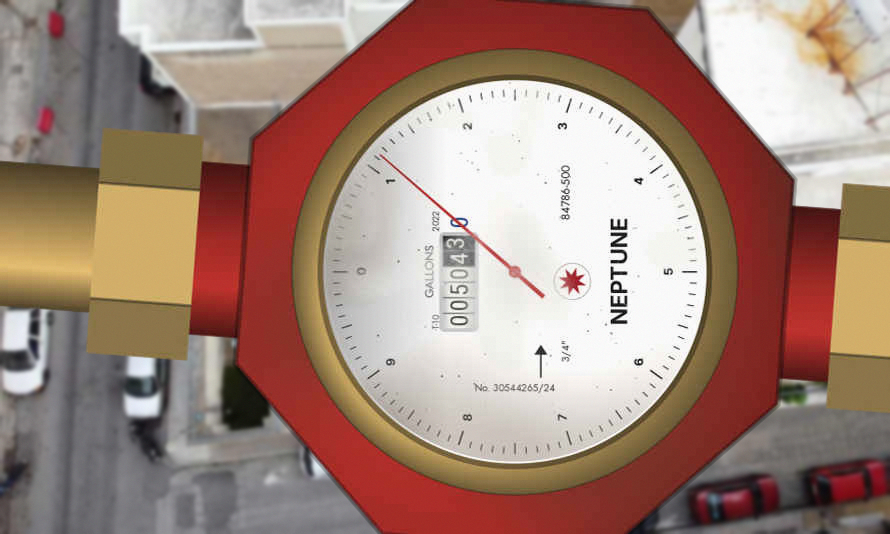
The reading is 50431.1 gal
